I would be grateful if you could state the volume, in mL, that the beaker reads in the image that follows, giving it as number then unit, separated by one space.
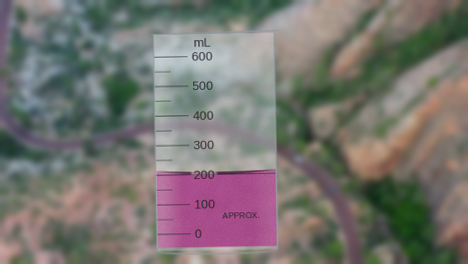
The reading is 200 mL
